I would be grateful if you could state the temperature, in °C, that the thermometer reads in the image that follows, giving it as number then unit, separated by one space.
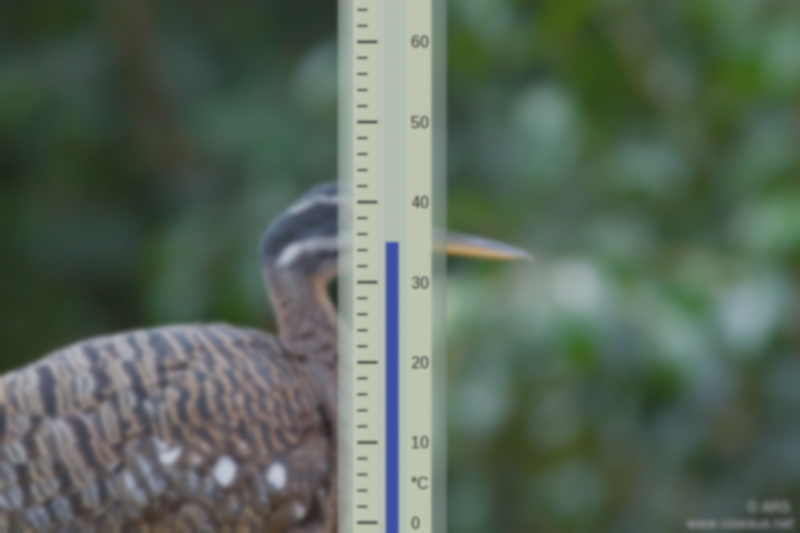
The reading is 35 °C
